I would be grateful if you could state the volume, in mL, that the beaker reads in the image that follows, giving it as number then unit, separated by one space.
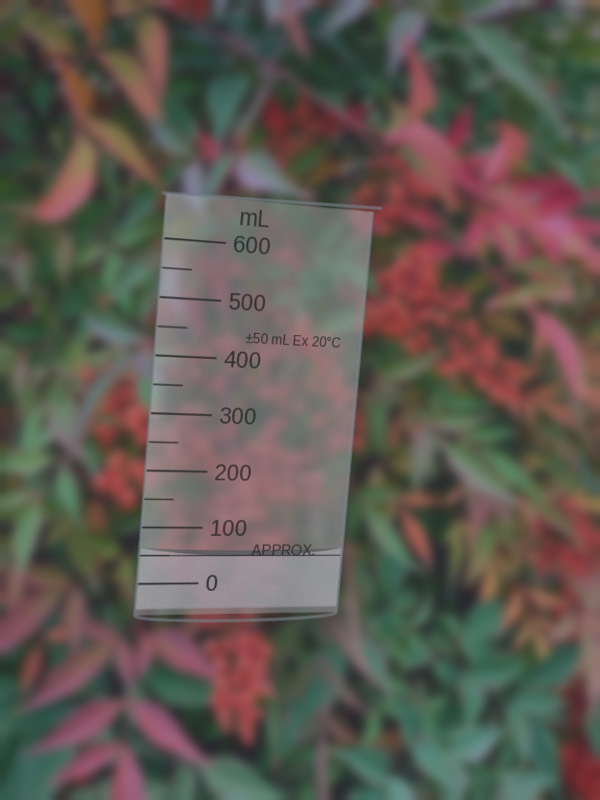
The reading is 50 mL
